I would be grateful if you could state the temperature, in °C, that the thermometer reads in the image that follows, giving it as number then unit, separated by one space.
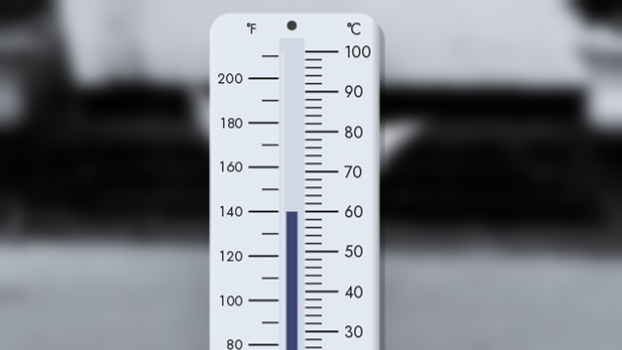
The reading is 60 °C
